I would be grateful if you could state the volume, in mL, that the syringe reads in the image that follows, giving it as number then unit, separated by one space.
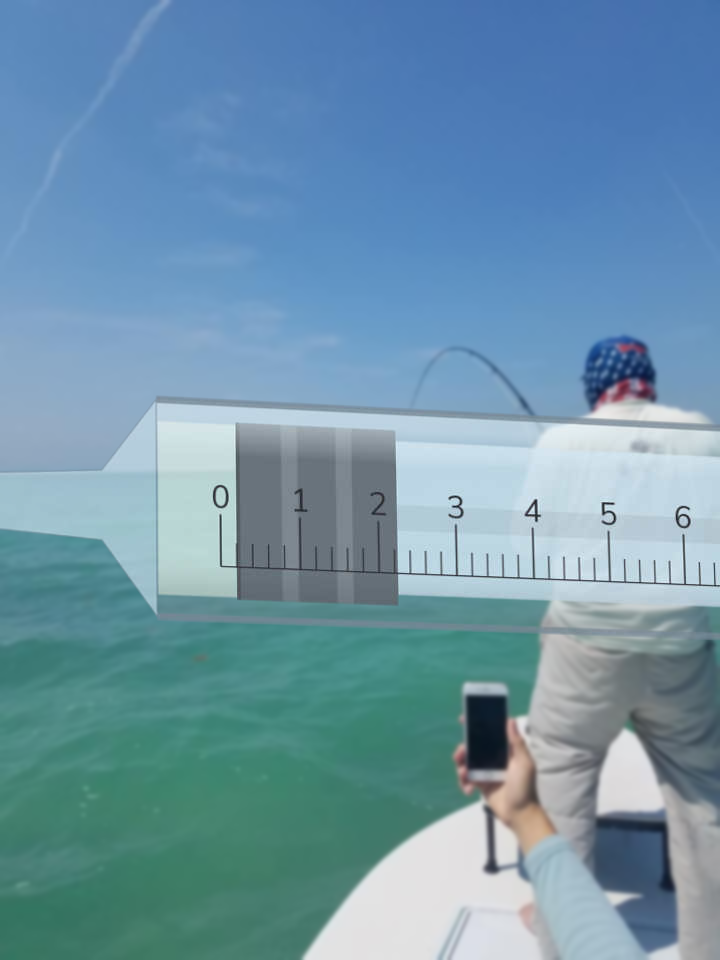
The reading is 0.2 mL
